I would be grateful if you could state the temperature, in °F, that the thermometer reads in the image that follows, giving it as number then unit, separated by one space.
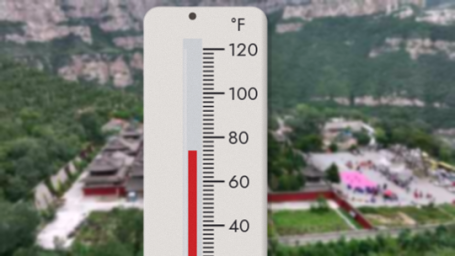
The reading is 74 °F
